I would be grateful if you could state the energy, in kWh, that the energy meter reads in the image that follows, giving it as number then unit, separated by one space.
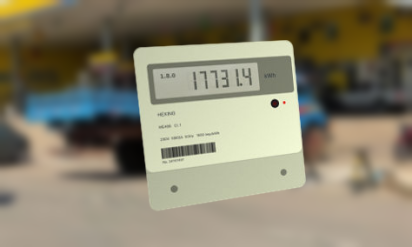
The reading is 17731.4 kWh
